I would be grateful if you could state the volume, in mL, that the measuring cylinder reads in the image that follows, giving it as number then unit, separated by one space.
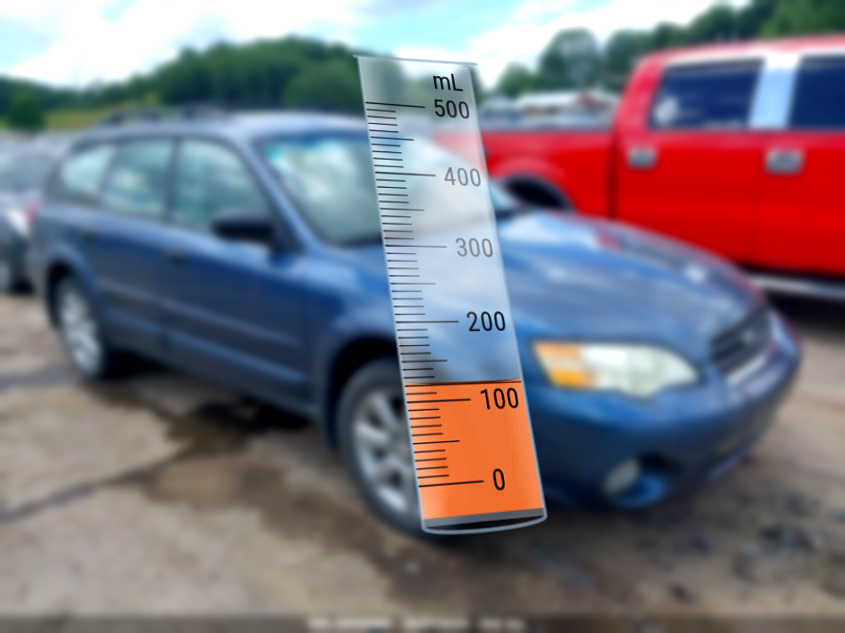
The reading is 120 mL
